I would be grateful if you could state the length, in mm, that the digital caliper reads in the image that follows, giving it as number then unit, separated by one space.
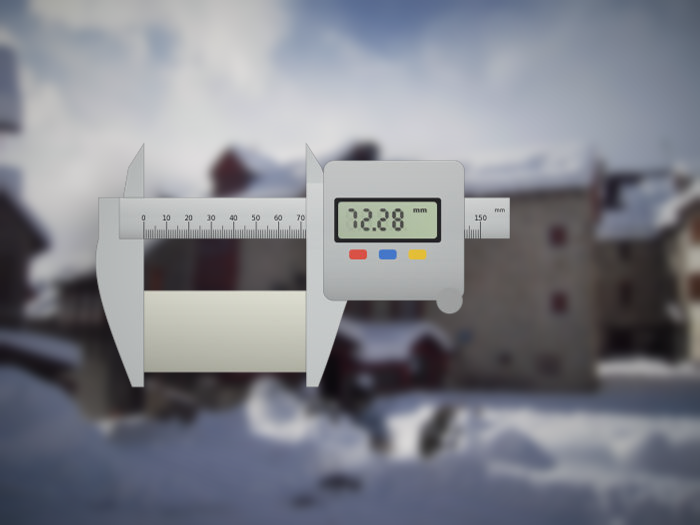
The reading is 72.28 mm
